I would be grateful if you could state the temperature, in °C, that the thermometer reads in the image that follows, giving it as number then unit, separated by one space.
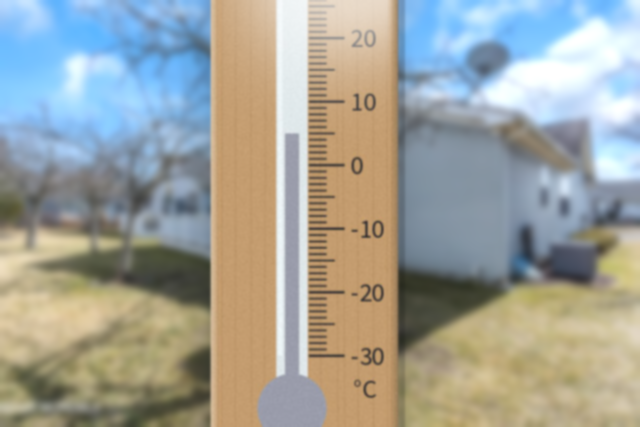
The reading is 5 °C
